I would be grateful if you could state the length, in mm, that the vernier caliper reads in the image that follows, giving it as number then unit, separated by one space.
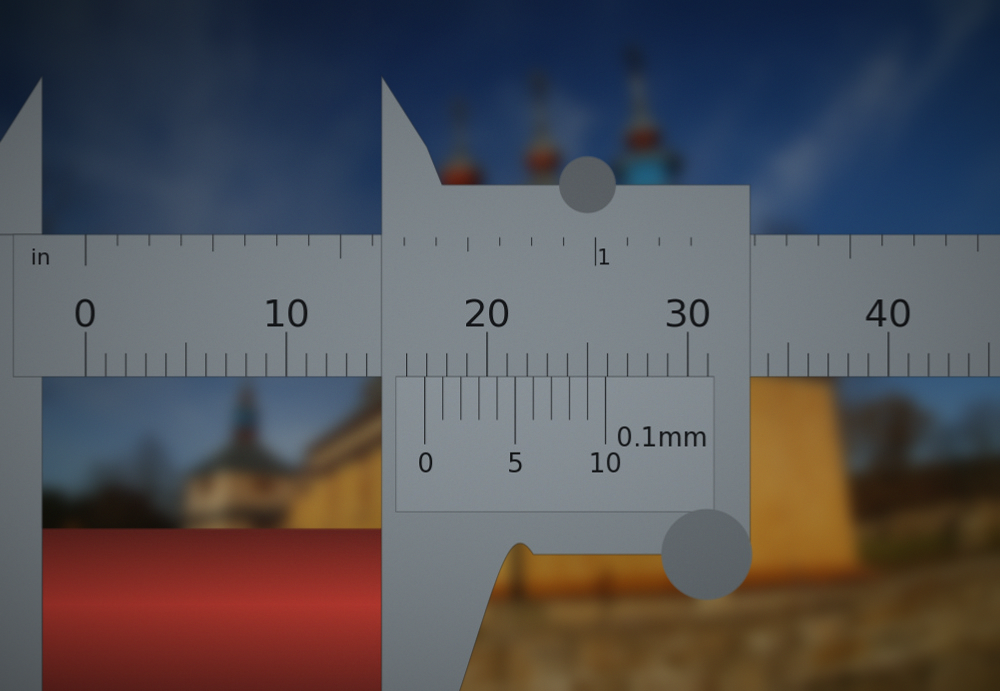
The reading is 16.9 mm
